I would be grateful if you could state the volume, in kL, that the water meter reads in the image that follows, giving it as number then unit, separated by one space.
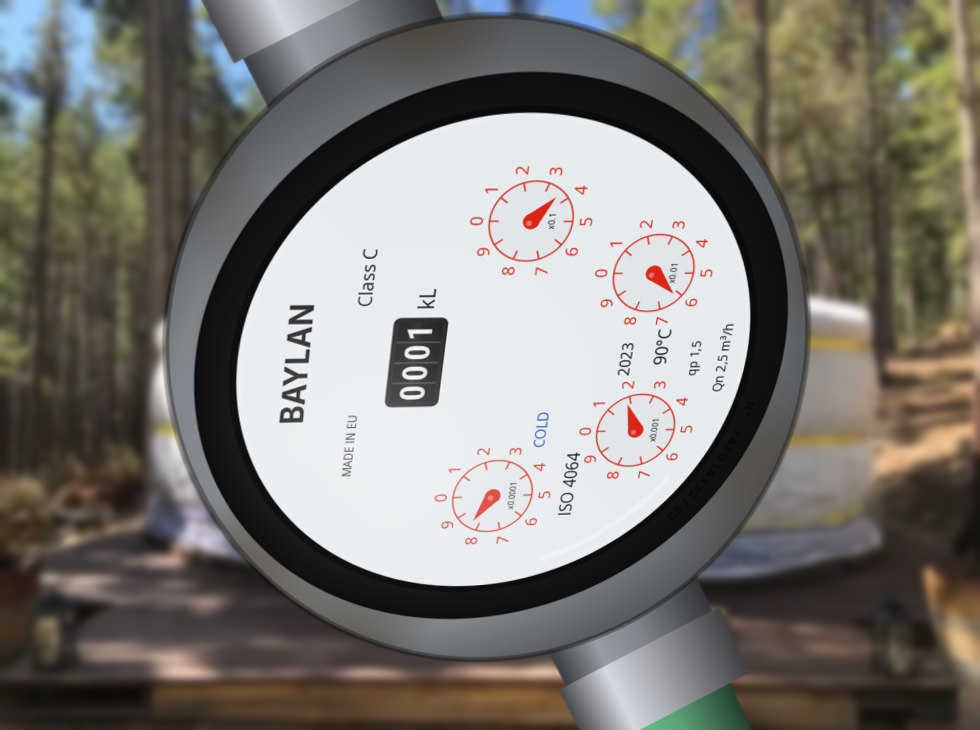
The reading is 1.3618 kL
